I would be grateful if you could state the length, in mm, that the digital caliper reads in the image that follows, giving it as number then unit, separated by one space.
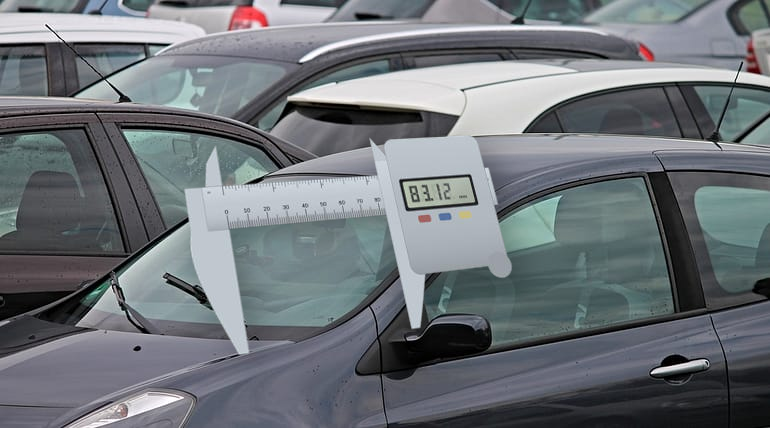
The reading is 83.12 mm
